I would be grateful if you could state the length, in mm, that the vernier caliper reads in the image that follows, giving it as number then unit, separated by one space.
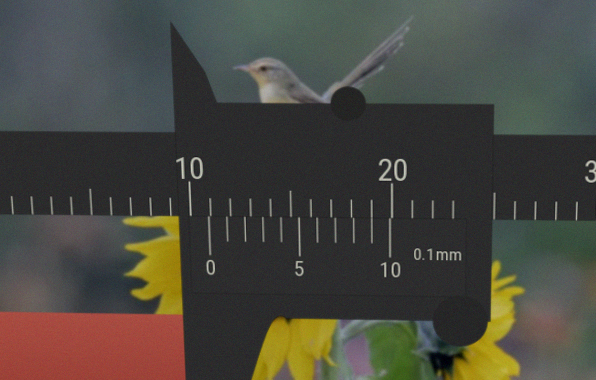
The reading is 10.9 mm
